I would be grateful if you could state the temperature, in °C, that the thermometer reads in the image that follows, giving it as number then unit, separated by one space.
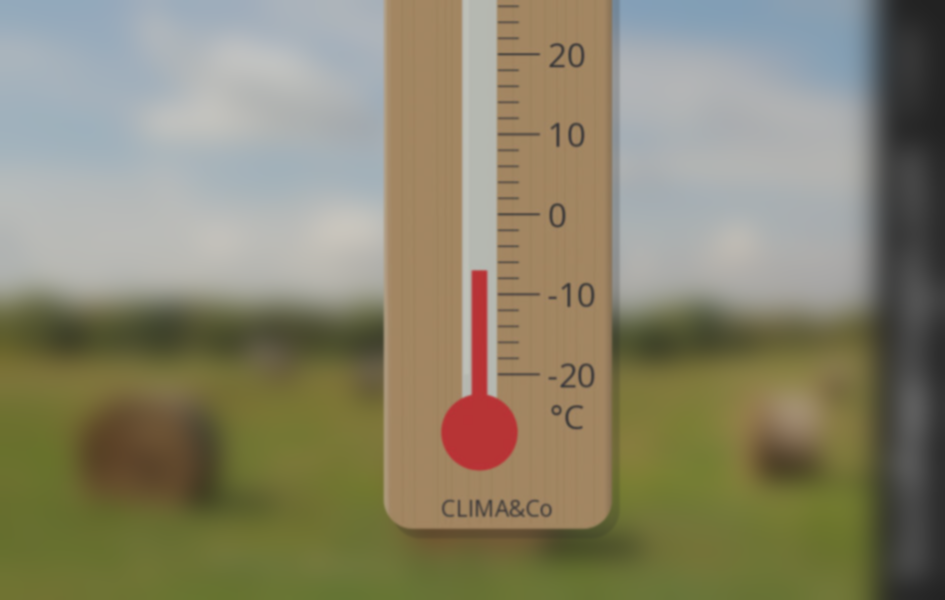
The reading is -7 °C
